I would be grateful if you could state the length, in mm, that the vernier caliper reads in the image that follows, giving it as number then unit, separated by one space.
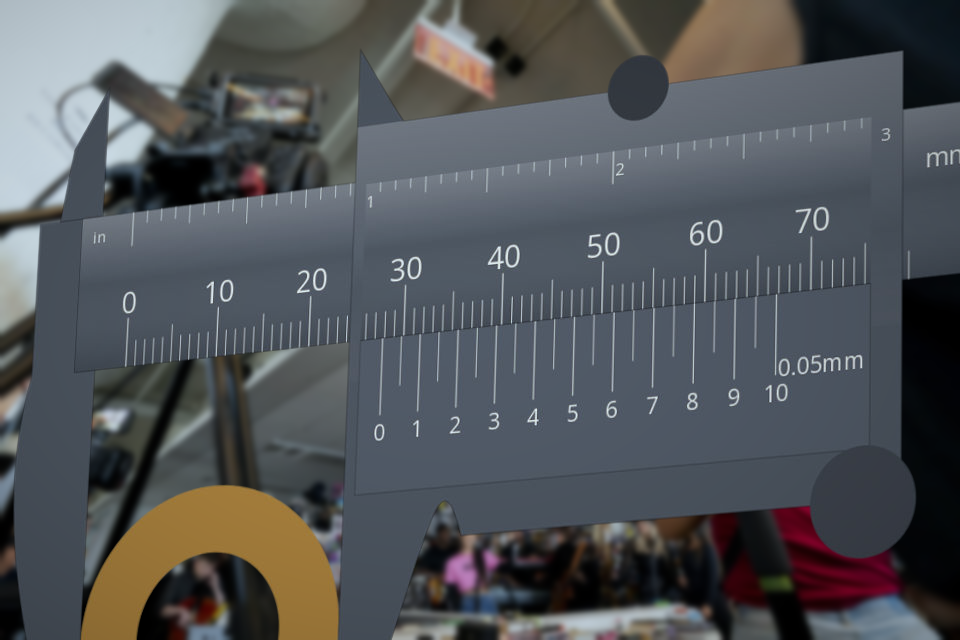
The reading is 27.8 mm
